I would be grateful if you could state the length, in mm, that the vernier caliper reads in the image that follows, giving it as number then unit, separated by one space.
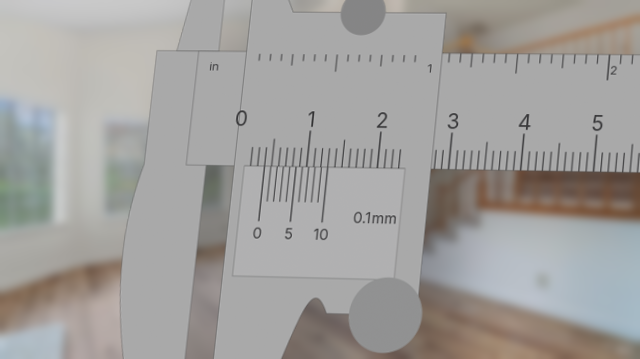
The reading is 4.0 mm
